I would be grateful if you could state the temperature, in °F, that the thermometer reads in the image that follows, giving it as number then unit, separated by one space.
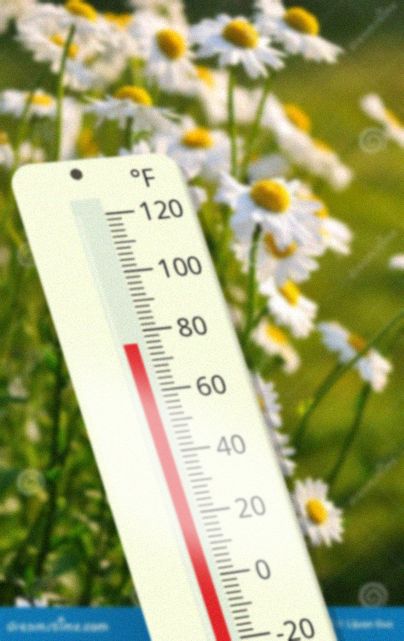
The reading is 76 °F
